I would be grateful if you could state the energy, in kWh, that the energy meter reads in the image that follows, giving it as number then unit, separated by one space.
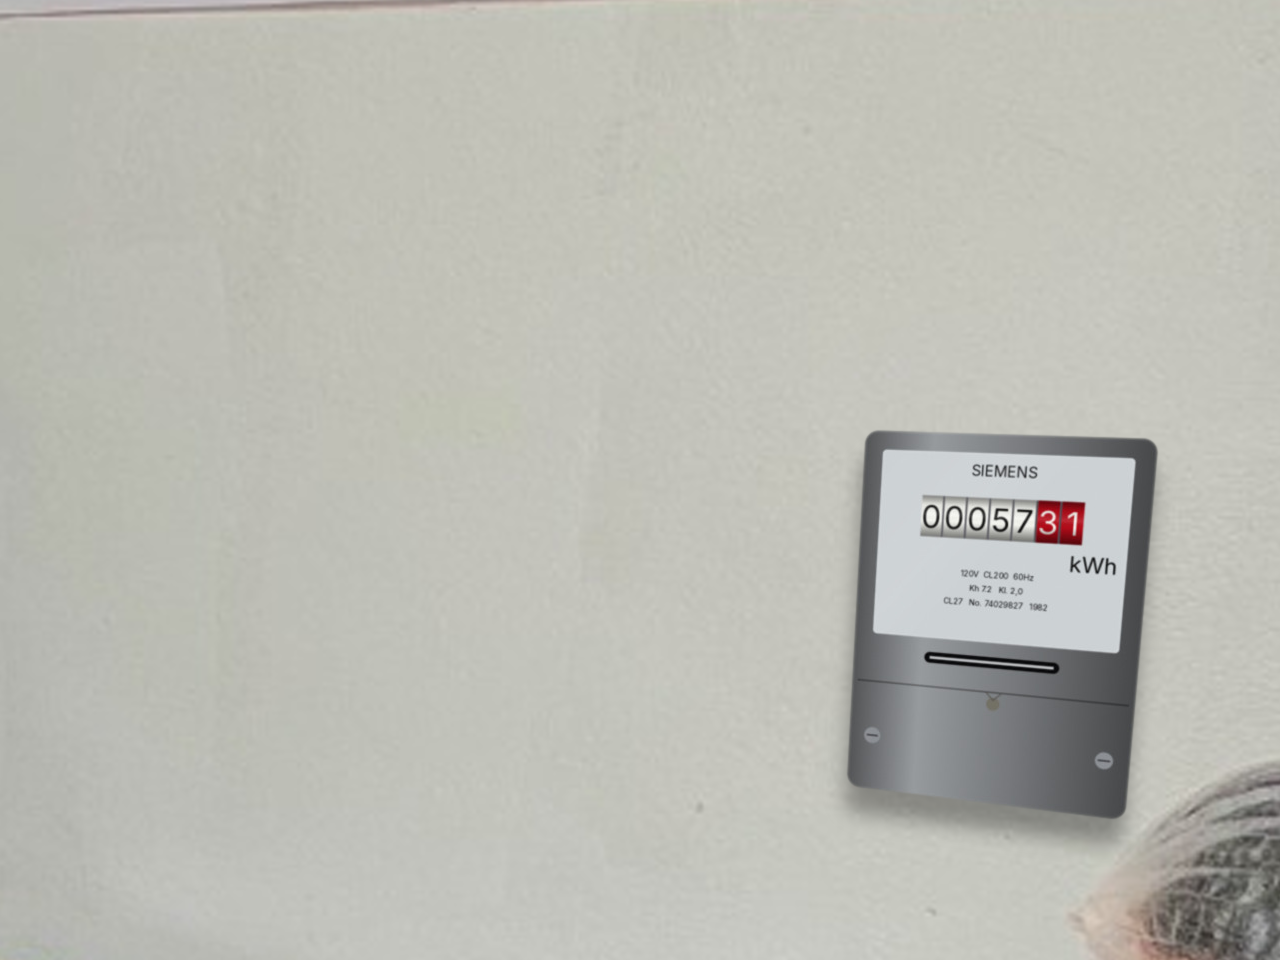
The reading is 57.31 kWh
